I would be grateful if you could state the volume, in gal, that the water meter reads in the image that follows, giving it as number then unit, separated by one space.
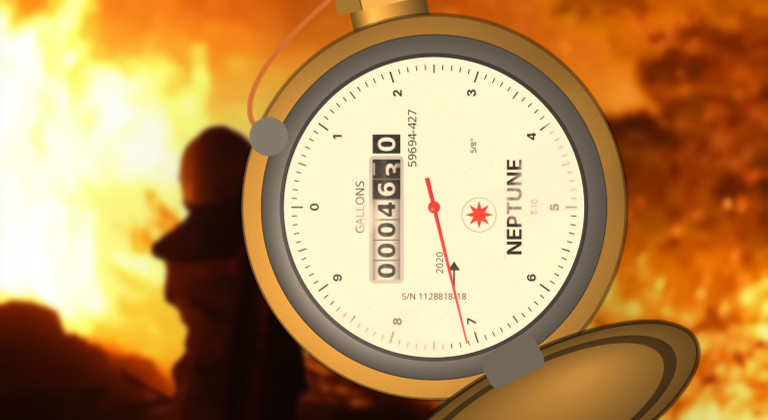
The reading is 4627.1 gal
